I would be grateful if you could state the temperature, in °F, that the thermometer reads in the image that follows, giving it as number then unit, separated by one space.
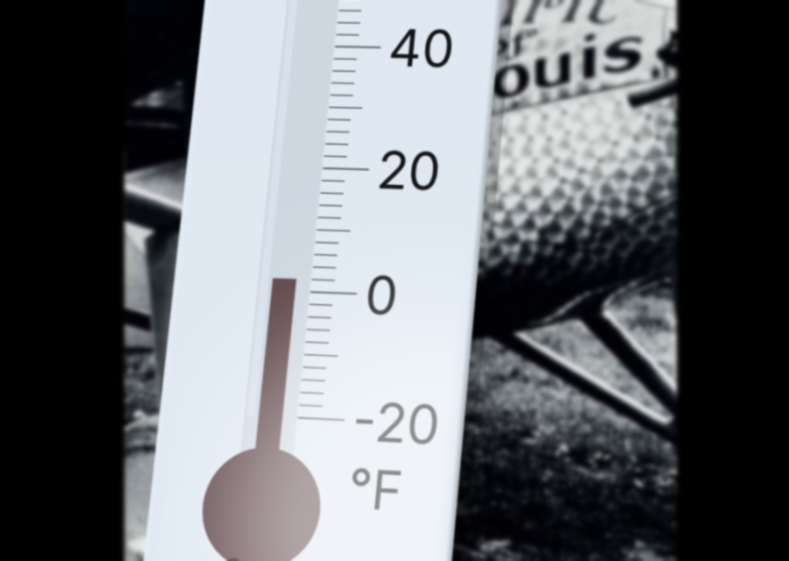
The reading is 2 °F
